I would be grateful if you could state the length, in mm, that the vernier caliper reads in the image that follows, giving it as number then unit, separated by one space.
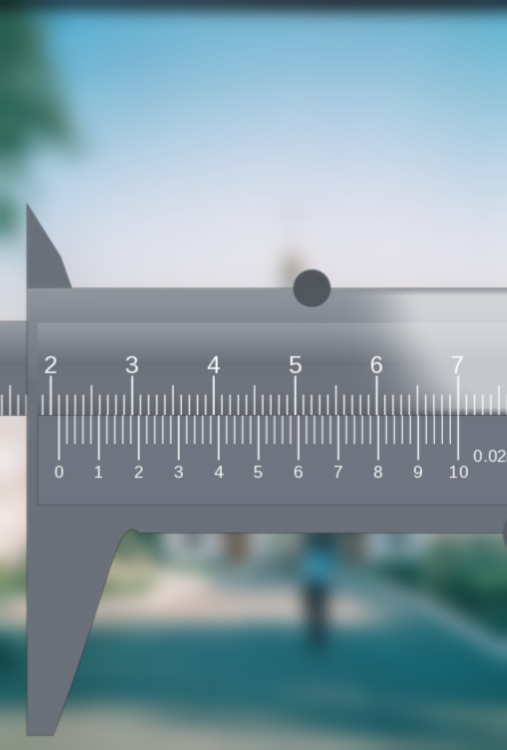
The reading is 21.0 mm
